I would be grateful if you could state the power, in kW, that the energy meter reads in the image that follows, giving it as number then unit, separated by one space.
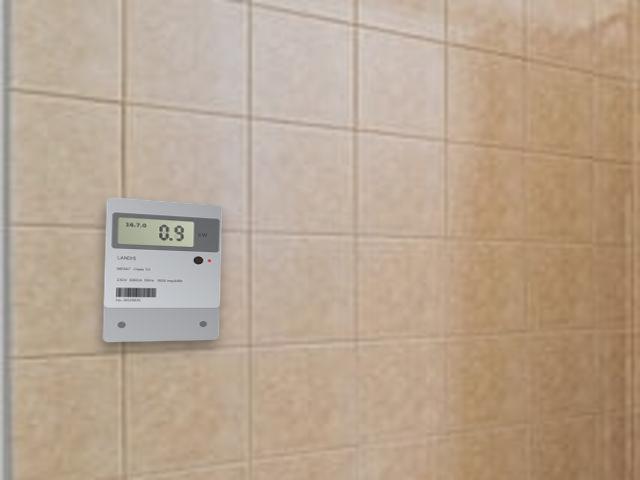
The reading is 0.9 kW
